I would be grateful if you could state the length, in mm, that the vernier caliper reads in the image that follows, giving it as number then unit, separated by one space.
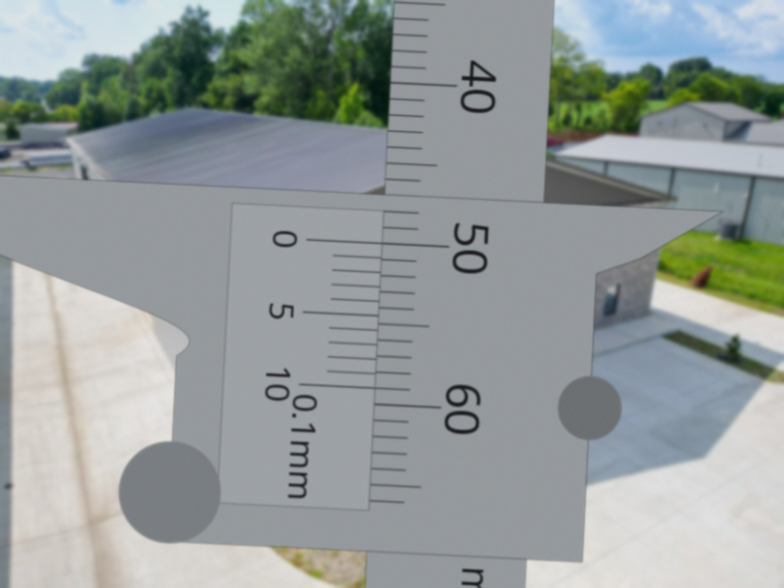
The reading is 50.0 mm
